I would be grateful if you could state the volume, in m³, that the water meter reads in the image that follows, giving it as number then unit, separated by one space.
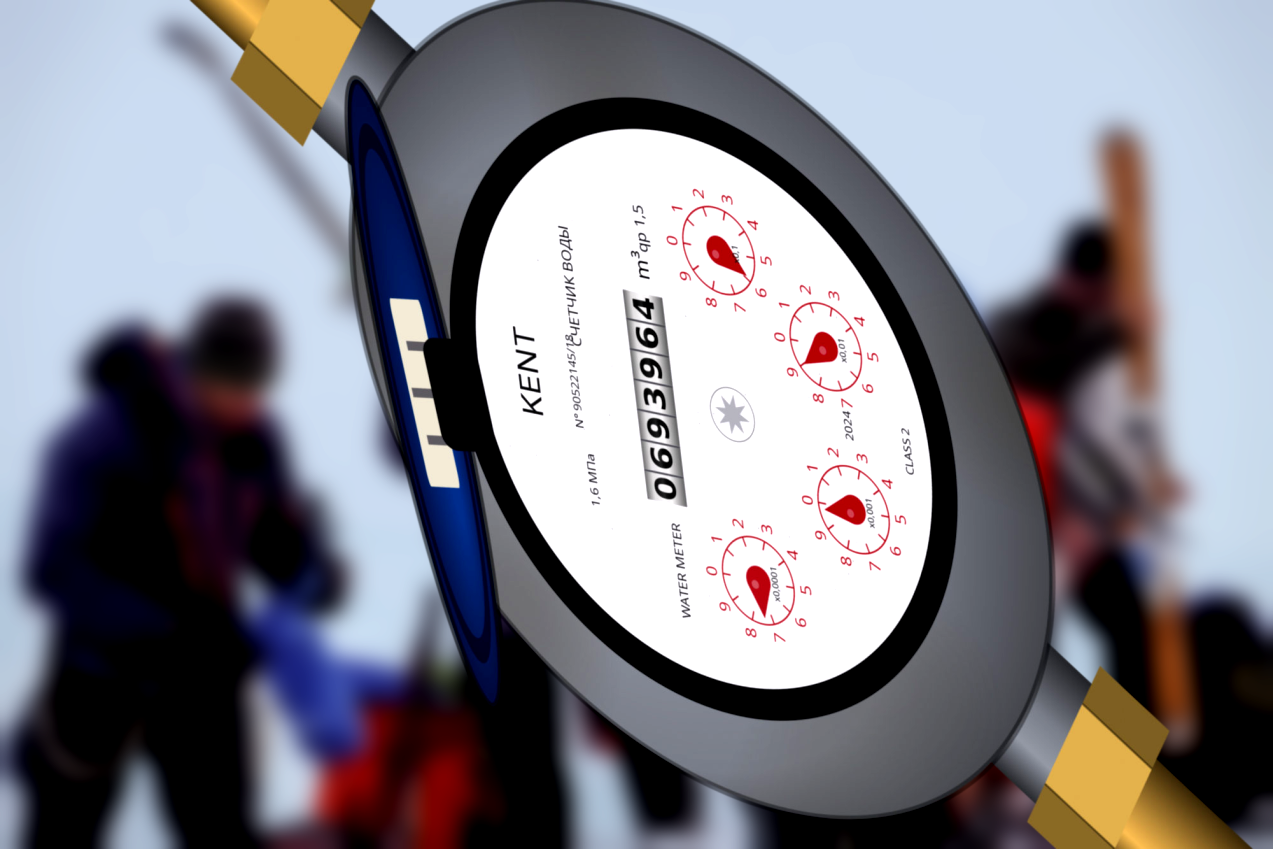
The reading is 693964.5897 m³
